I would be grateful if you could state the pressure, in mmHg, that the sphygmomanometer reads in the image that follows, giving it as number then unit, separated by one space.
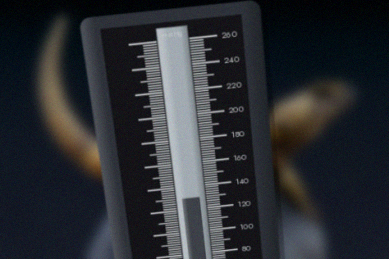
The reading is 130 mmHg
